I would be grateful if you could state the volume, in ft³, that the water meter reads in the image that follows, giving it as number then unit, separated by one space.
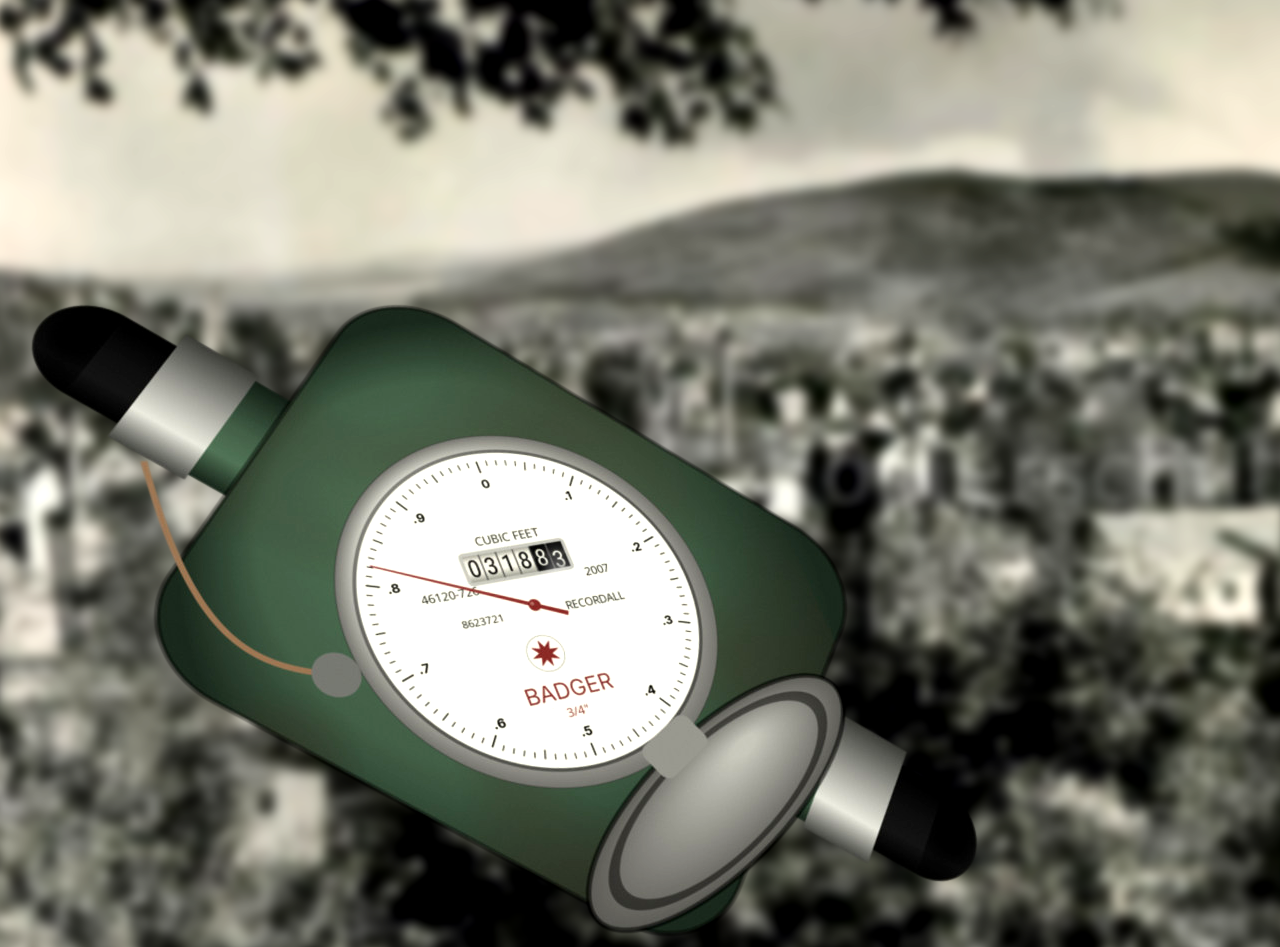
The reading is 31882.82 ft³
